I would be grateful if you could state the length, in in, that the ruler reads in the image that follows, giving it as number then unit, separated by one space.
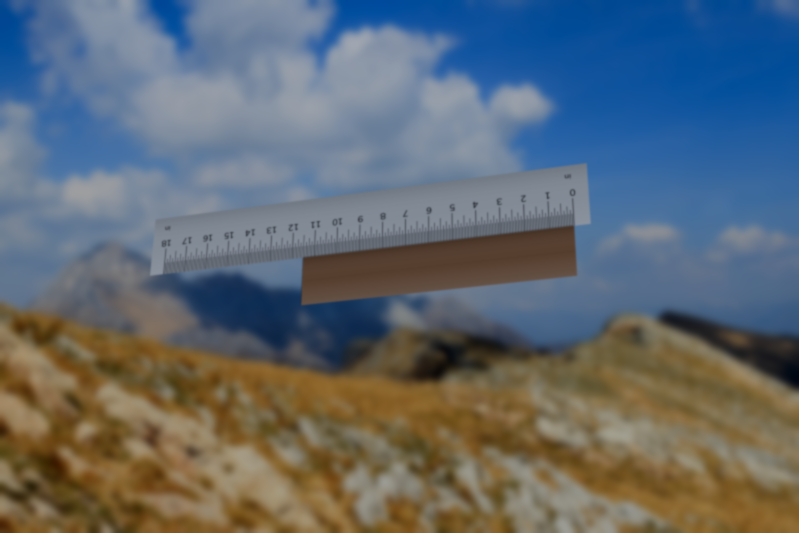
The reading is 11.5 in
